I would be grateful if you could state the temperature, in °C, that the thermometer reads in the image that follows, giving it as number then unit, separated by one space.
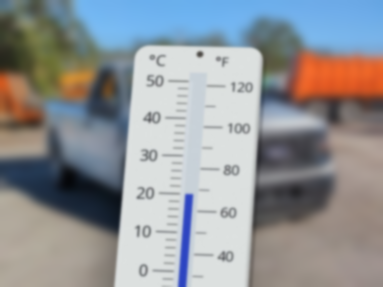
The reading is 20 °C
